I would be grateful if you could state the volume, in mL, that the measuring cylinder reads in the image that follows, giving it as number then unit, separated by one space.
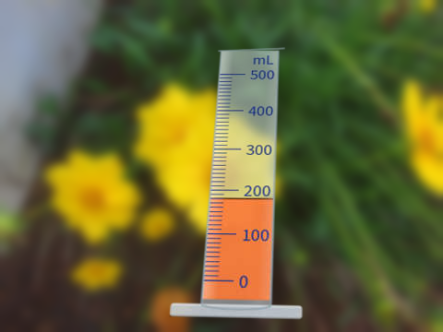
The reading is 180 mL
